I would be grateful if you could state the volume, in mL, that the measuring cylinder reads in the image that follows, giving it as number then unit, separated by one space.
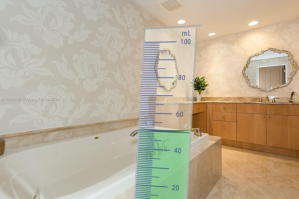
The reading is 50 mL
